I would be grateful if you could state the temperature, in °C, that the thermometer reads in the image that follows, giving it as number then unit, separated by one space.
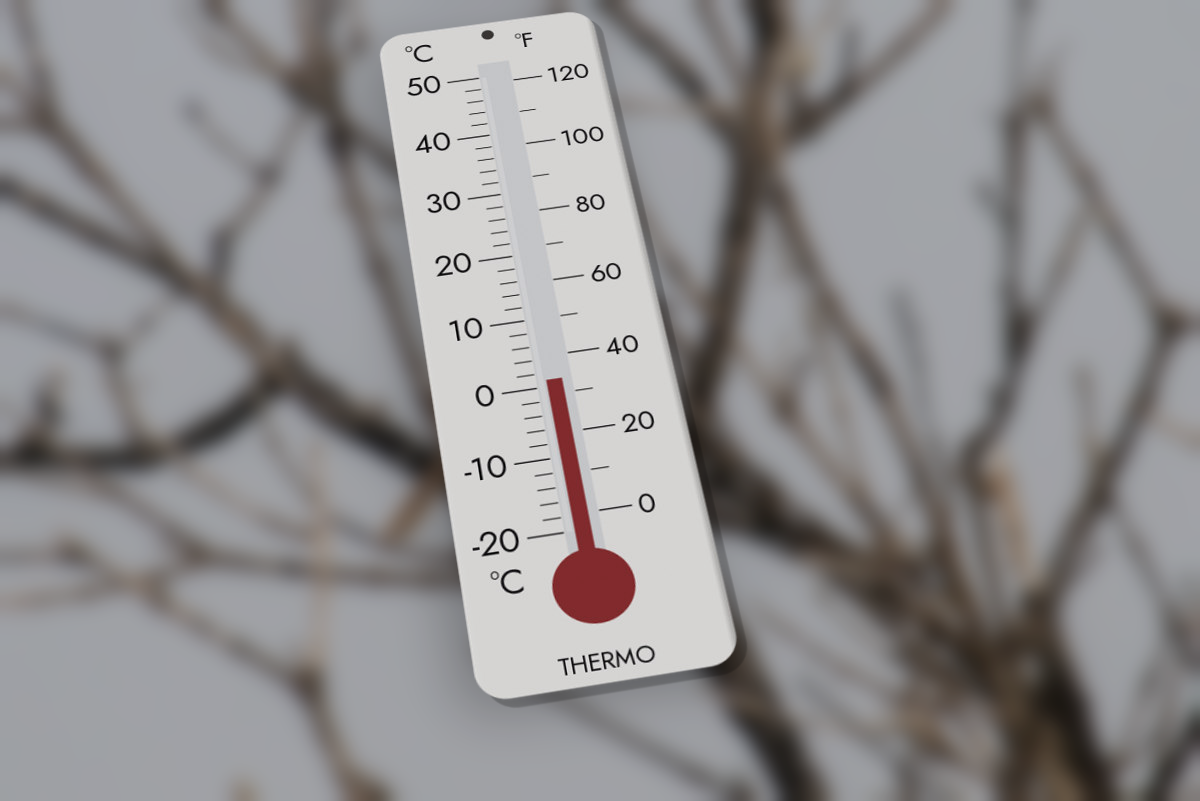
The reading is 1 °C
